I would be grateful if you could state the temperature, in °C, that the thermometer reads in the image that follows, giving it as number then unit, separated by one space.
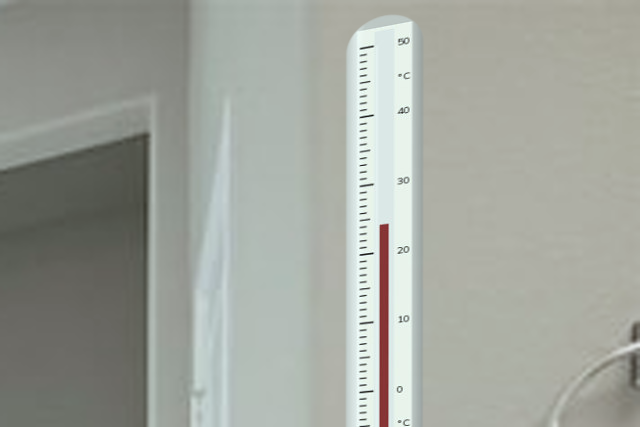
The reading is 24 °C
